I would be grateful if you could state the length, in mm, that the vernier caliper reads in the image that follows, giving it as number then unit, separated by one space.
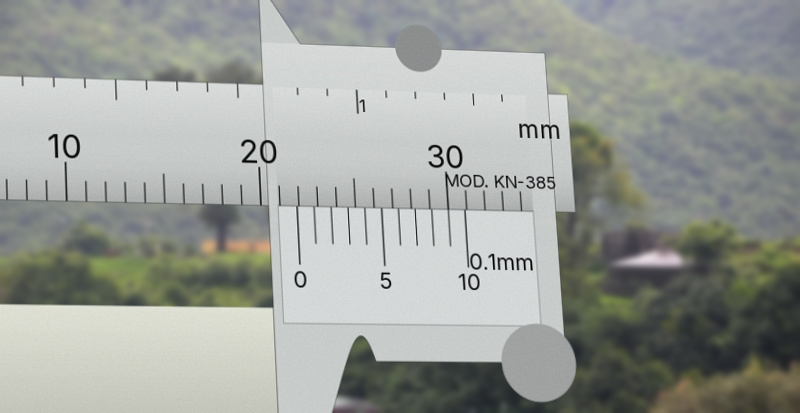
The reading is 21.9 mm
